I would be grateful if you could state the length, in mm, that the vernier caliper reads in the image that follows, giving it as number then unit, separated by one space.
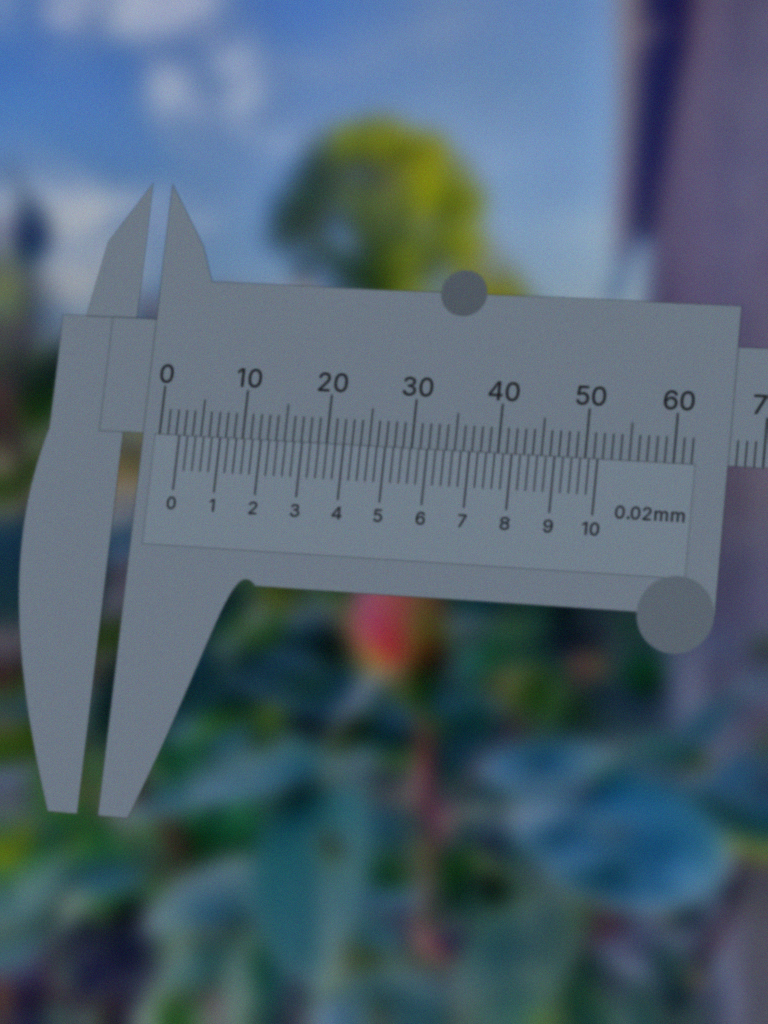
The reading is 2.4 mm
